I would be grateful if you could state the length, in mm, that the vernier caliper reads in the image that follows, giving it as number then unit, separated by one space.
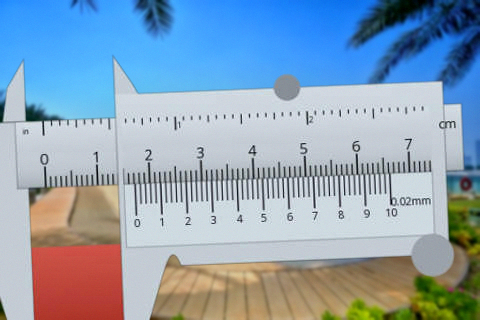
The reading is 17.2 mm
